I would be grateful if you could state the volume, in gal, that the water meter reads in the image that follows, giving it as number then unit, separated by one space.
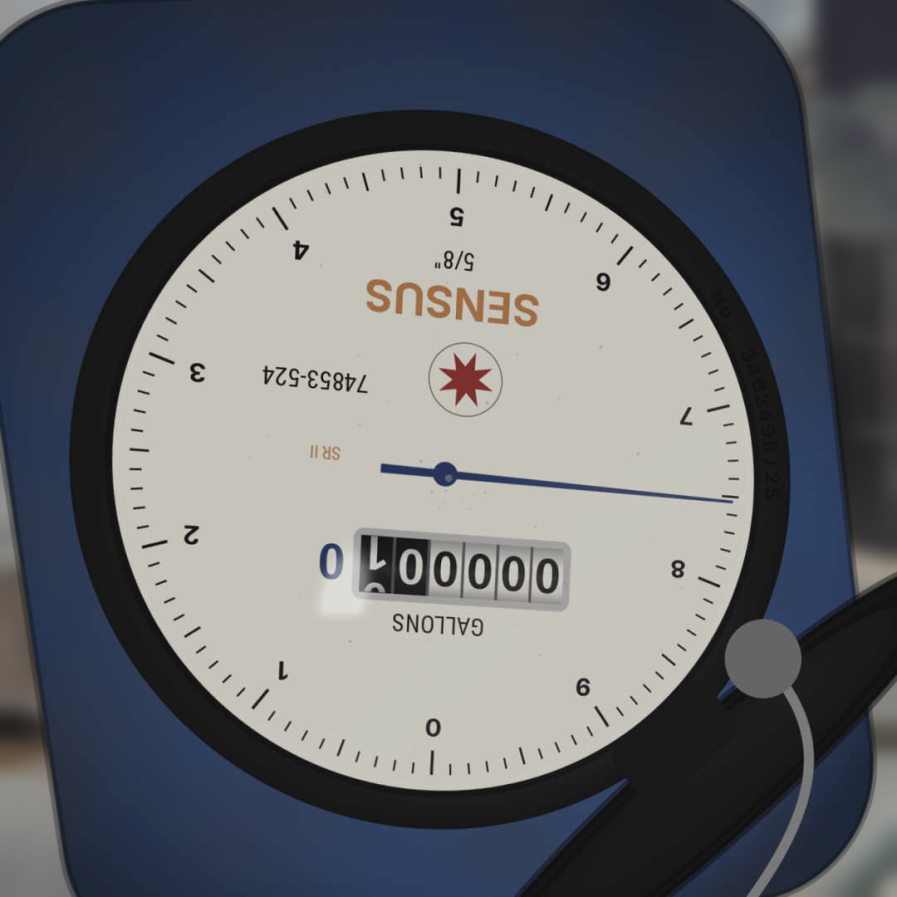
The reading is 7.5 gal
